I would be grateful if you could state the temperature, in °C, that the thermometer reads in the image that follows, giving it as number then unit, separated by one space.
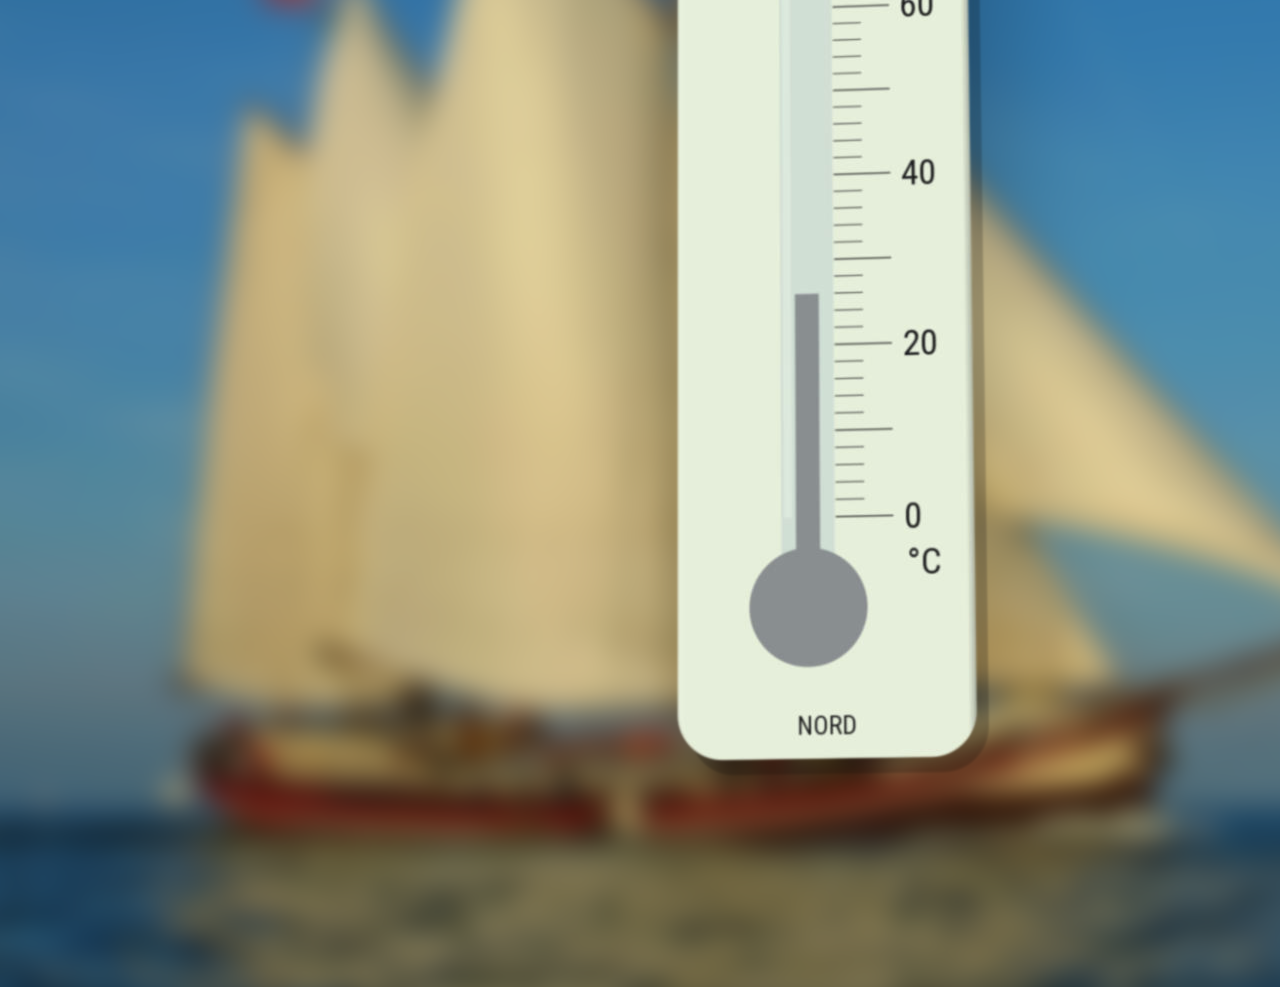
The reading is 26 °C
